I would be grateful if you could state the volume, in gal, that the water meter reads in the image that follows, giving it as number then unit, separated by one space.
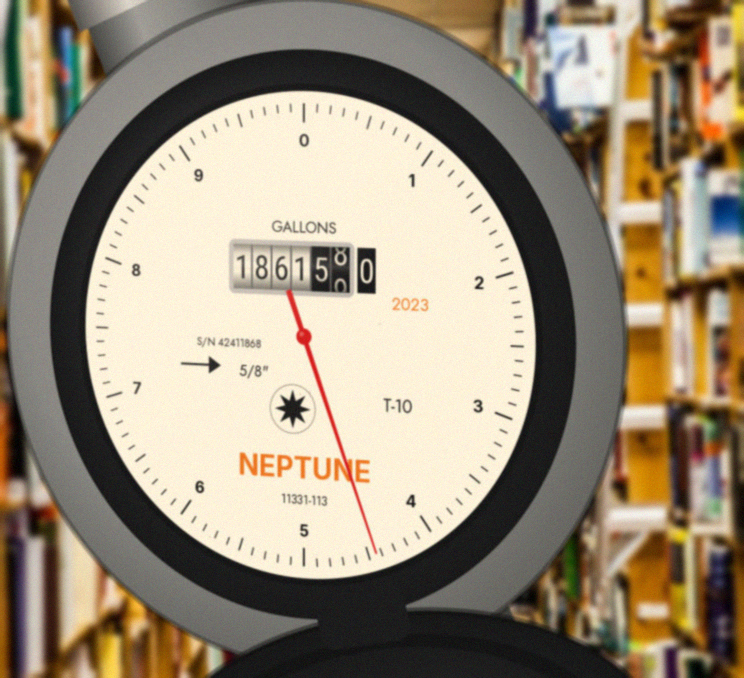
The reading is 1861584.4 gal
